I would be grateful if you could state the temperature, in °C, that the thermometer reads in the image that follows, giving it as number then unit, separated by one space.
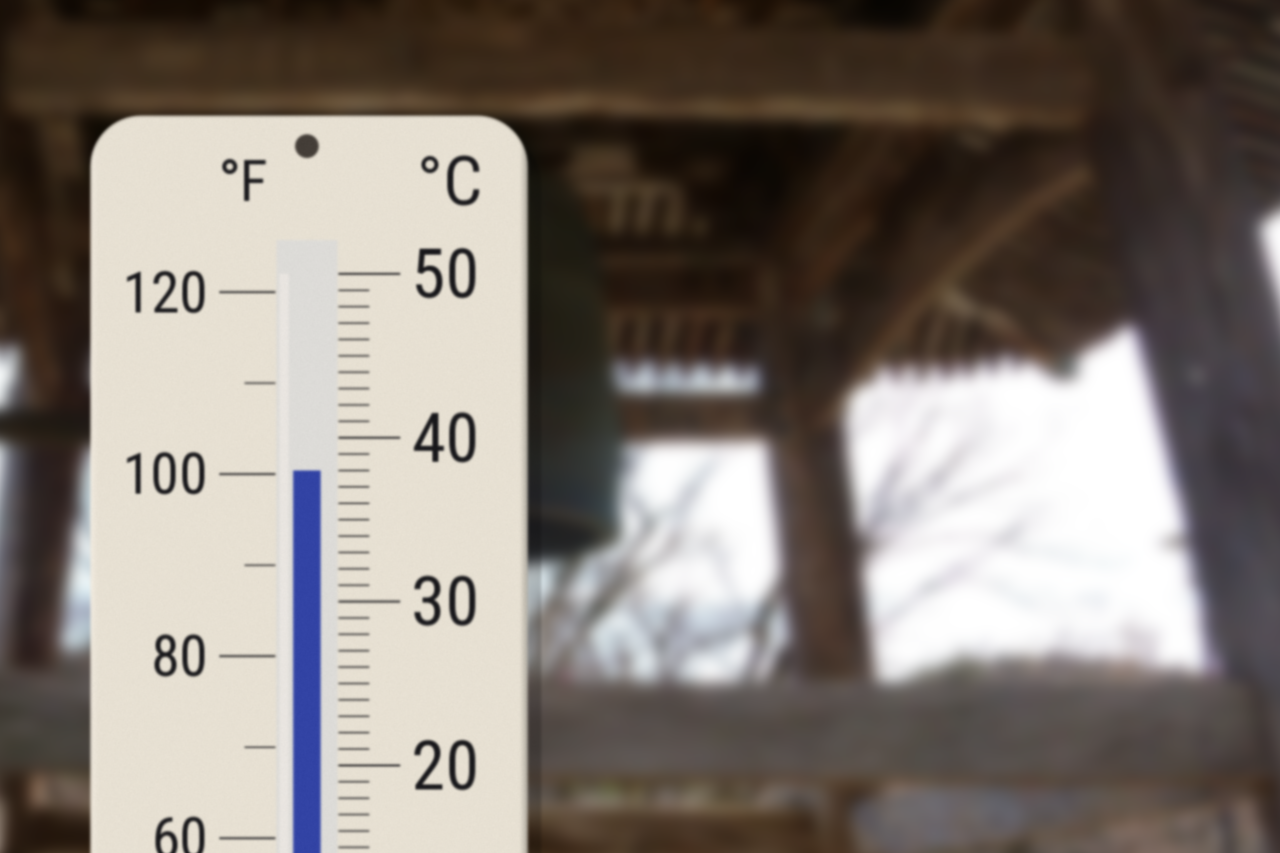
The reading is 38 °C
